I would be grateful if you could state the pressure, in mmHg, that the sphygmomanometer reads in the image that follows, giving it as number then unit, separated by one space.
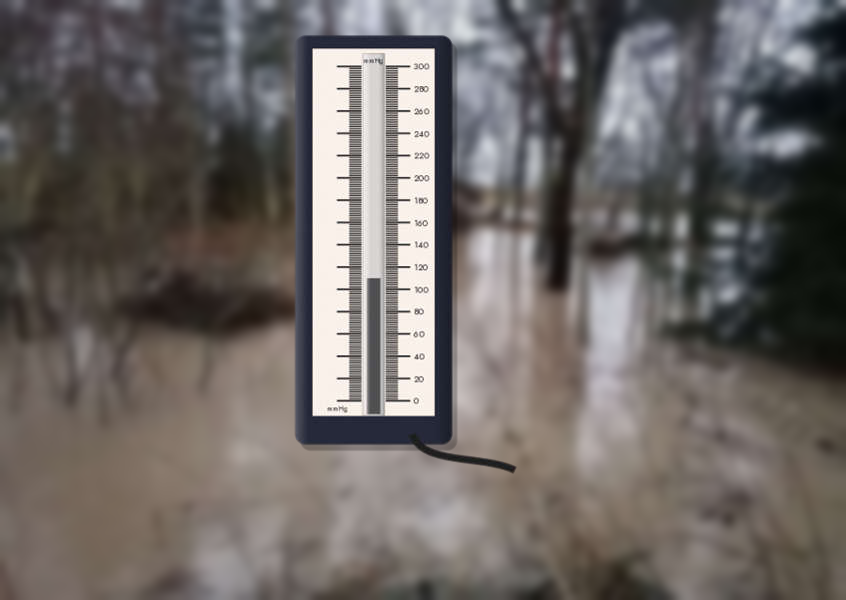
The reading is 110 mmHg
